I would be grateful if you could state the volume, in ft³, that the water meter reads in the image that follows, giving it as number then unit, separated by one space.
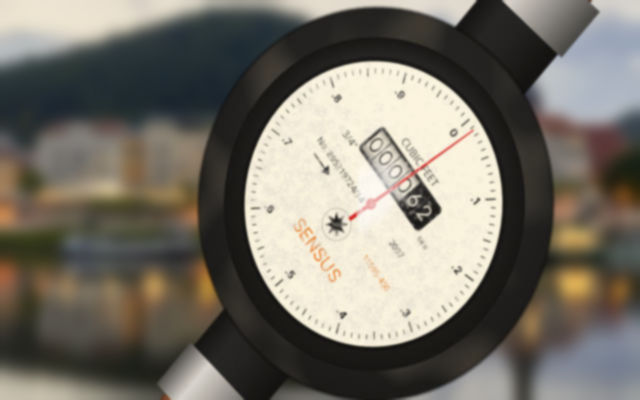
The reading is 62.01 ft³
